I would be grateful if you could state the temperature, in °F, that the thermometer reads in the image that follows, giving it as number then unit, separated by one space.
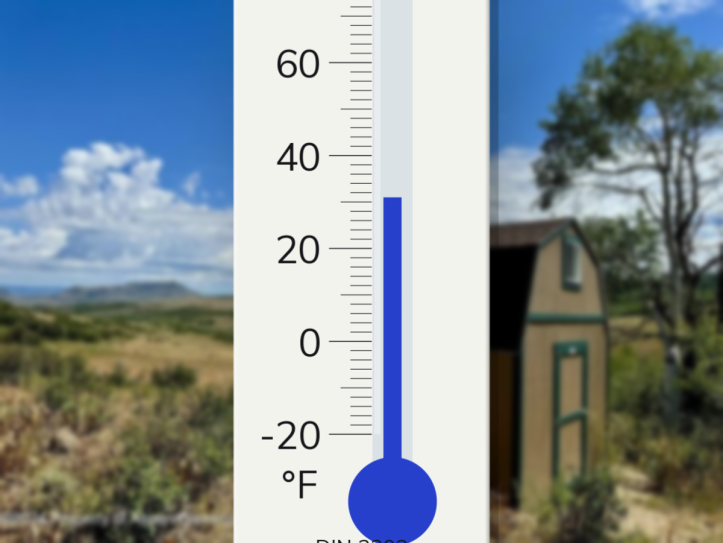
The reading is 31 °F
